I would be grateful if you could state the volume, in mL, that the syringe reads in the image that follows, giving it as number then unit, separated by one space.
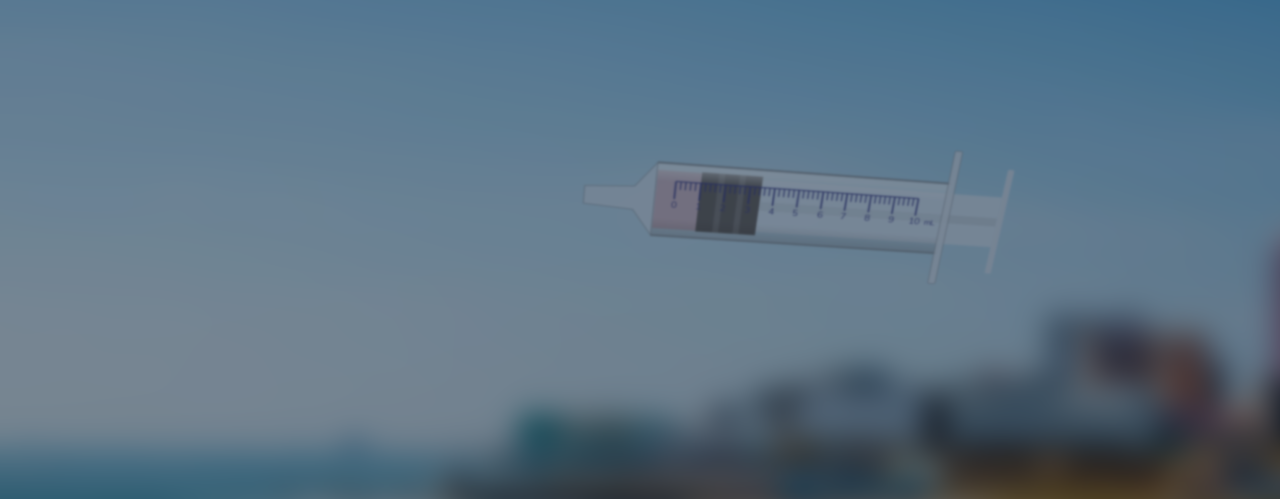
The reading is 1 mL
